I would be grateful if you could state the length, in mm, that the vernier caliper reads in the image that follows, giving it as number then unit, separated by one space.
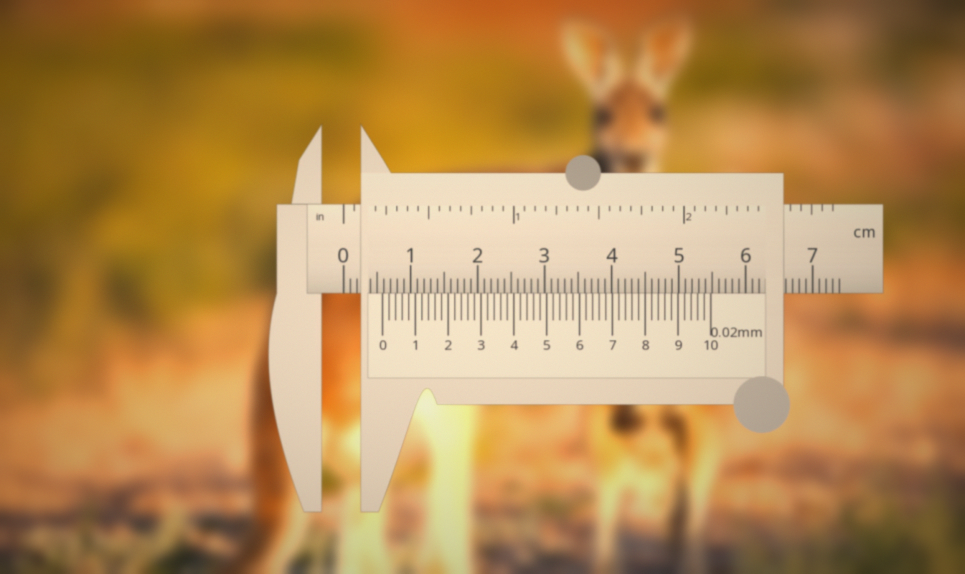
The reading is 5.8 mm
